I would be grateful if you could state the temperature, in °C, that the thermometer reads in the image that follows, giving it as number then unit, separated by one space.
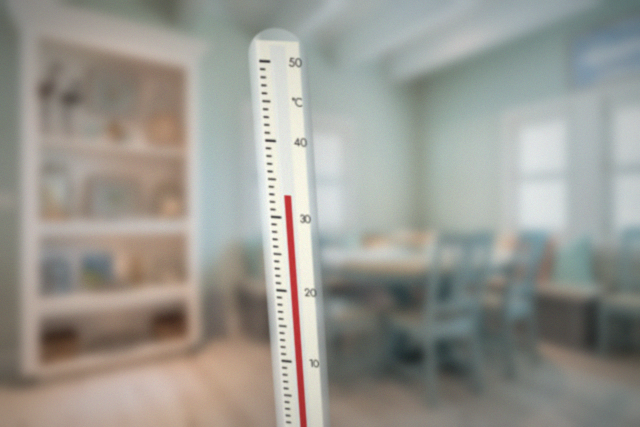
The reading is 33 °C
